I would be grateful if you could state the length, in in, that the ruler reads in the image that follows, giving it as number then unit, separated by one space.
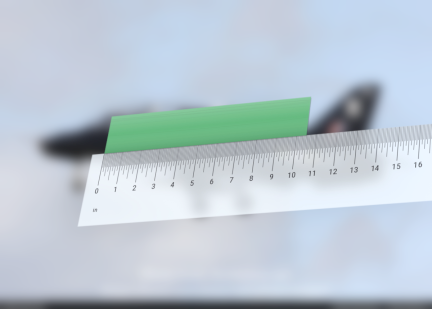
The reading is 10.5 in
